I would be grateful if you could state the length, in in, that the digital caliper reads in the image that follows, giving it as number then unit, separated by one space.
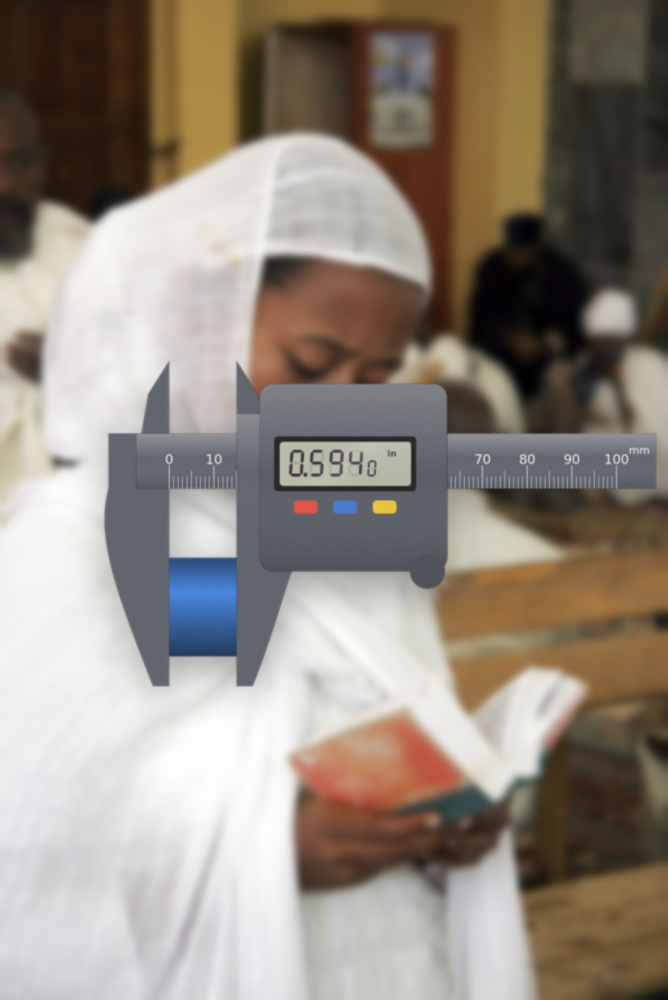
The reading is 0.5940 in
